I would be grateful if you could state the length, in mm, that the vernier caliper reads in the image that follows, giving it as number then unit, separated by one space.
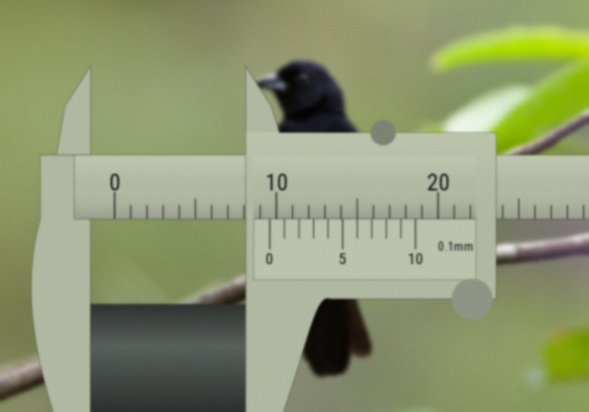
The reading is 9.6 mm
